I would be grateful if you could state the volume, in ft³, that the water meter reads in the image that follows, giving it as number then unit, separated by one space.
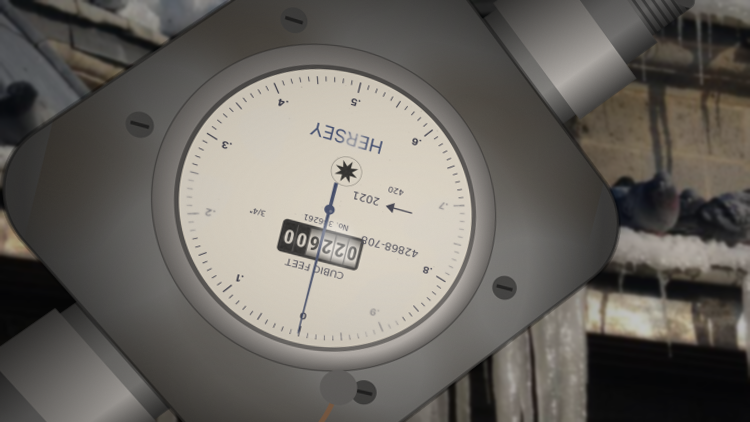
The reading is 22600.00 ft³
